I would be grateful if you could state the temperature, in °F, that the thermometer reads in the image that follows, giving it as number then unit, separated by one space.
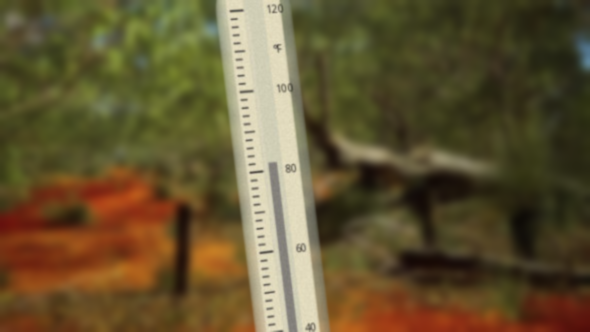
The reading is 82 °F
